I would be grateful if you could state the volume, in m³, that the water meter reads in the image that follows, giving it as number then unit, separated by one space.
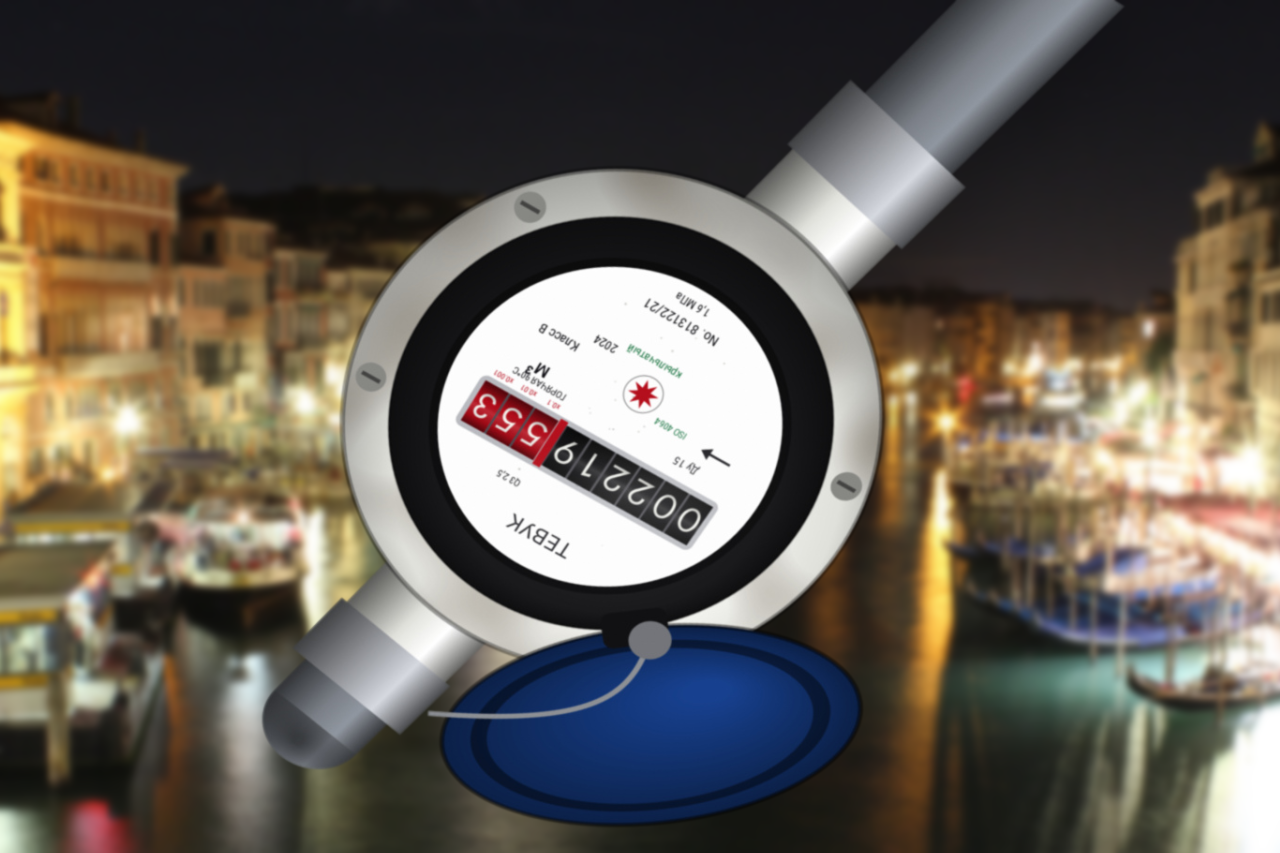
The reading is 2219.553 m³
